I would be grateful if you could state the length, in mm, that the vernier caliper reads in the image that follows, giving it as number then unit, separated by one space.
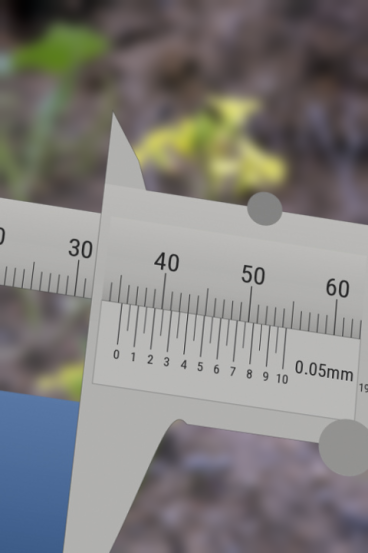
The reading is 35.4 mm
